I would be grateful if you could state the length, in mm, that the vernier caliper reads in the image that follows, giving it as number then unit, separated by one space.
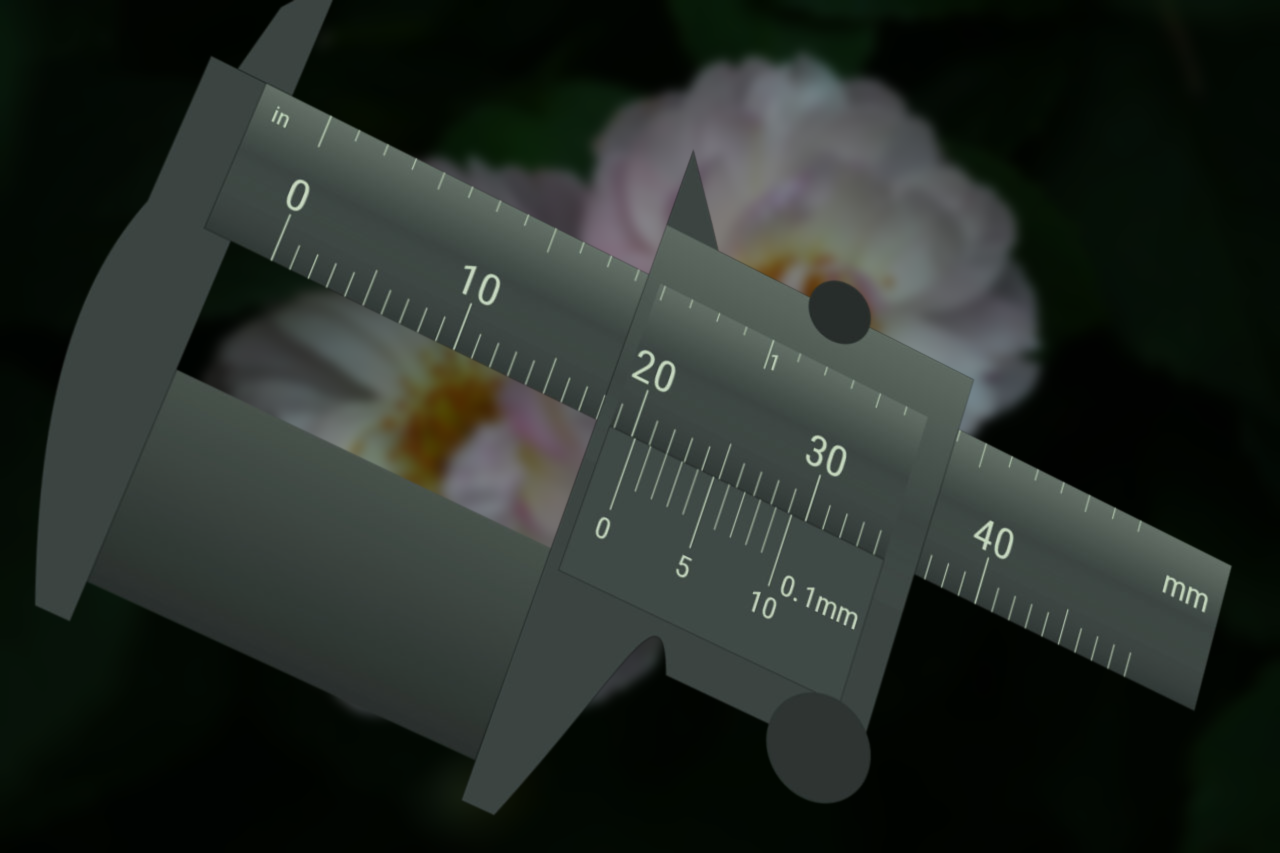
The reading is 20.2 mm
